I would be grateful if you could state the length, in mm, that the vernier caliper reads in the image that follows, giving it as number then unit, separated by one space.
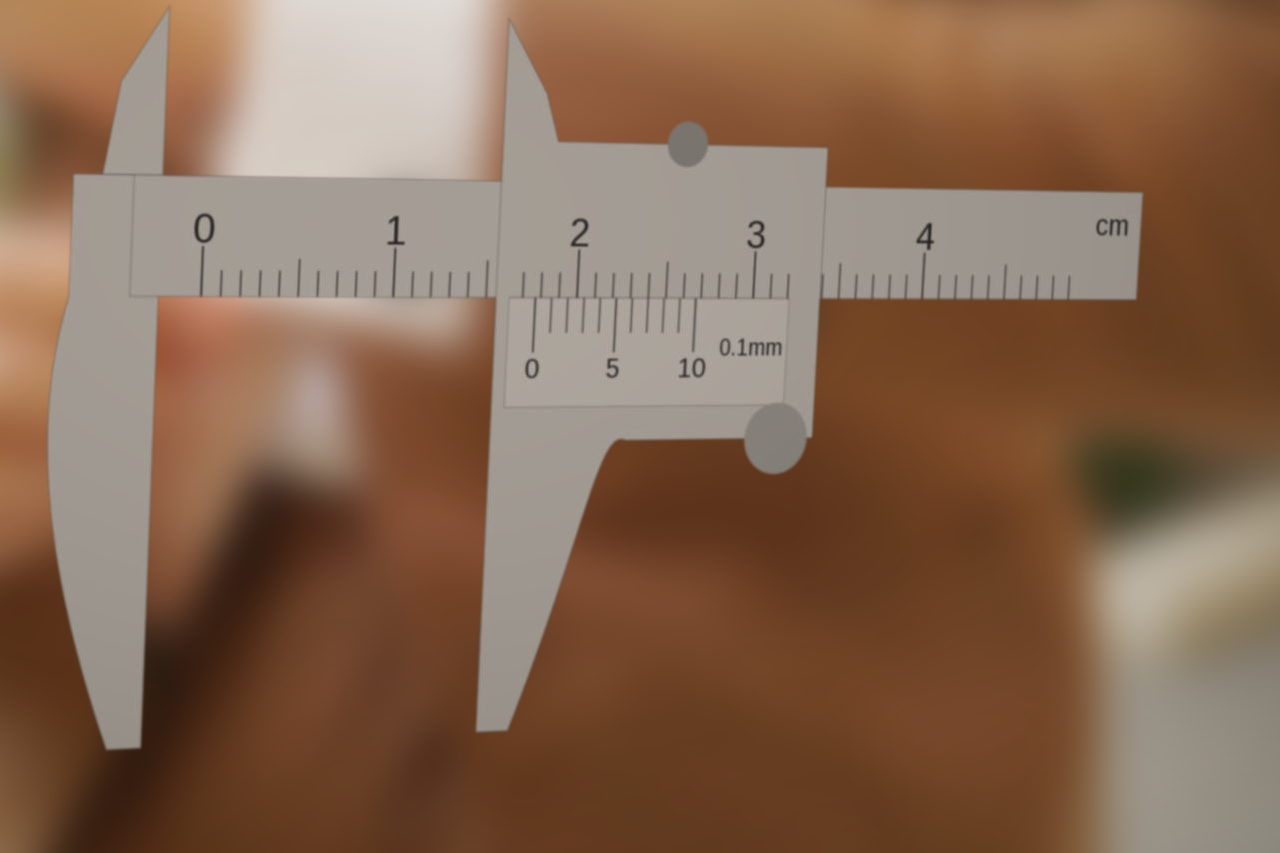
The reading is 17.7 mm
